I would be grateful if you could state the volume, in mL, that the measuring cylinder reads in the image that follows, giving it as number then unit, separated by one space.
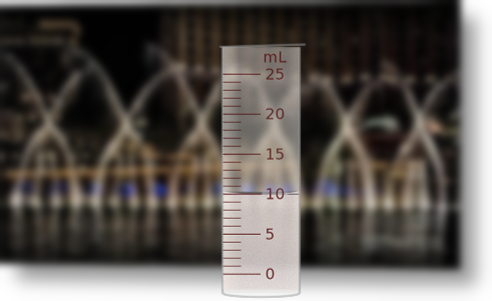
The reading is 10 mL
